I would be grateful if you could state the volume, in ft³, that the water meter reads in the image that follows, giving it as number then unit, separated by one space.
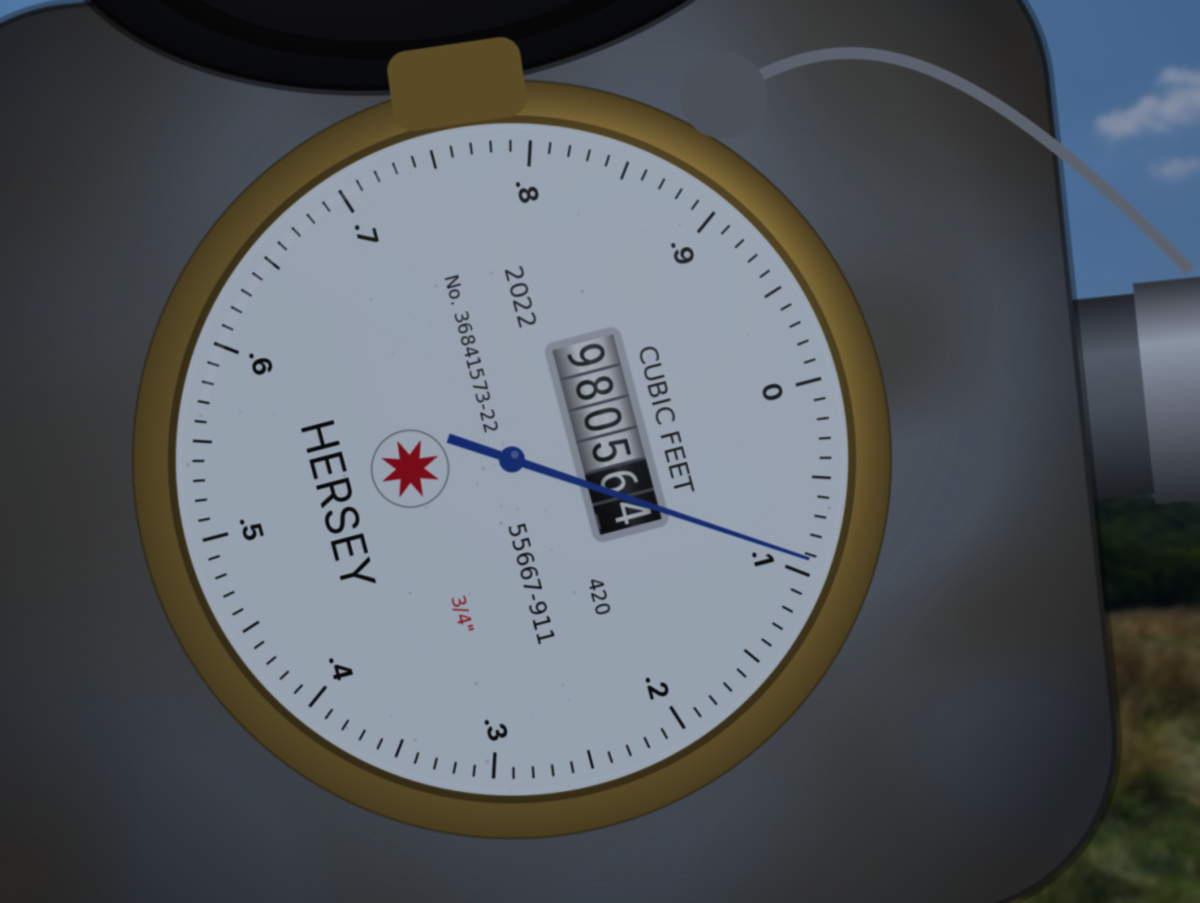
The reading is 980564.09 ft³
